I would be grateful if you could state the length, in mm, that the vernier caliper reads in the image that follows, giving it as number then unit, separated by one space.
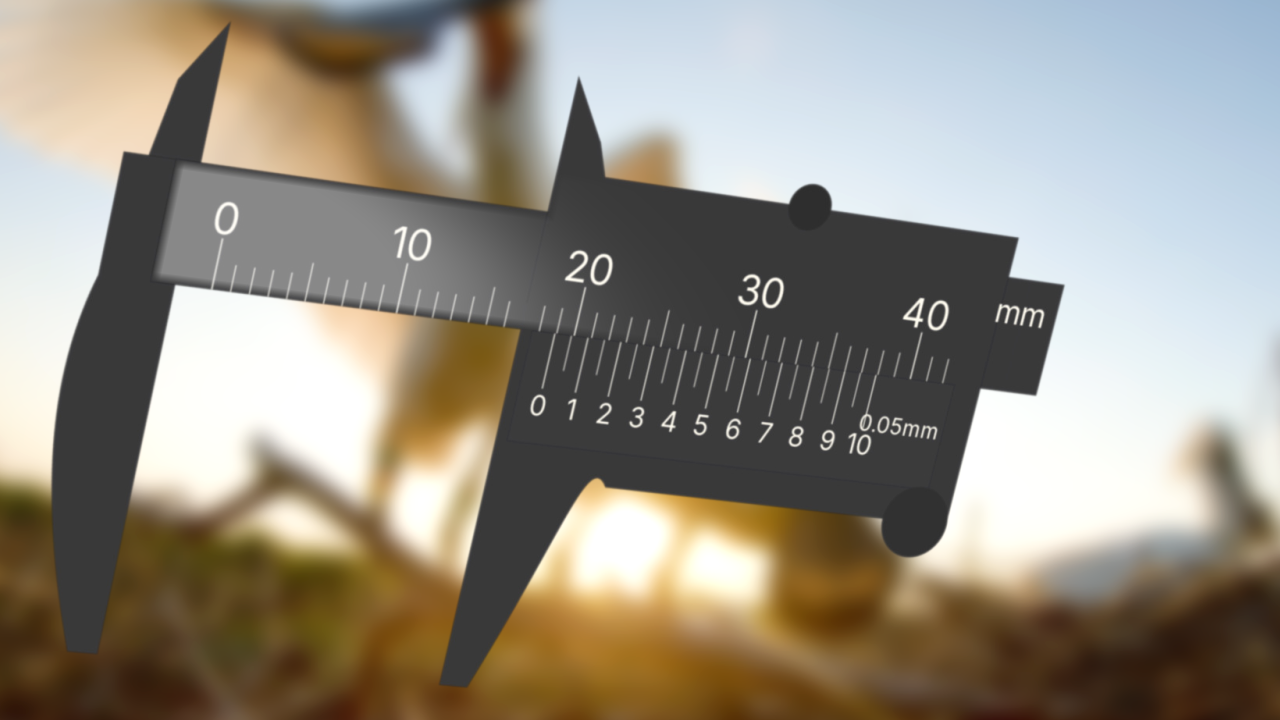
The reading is 18.9 mm
